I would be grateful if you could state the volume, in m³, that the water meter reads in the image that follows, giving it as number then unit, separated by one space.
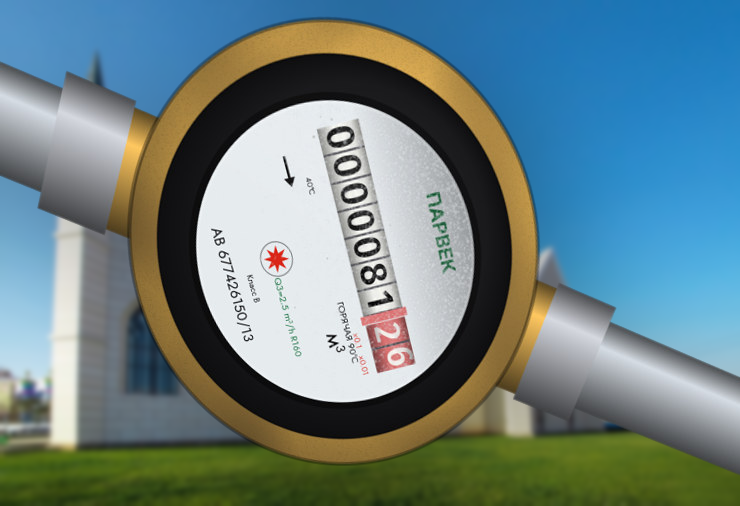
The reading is 81.26 m³
